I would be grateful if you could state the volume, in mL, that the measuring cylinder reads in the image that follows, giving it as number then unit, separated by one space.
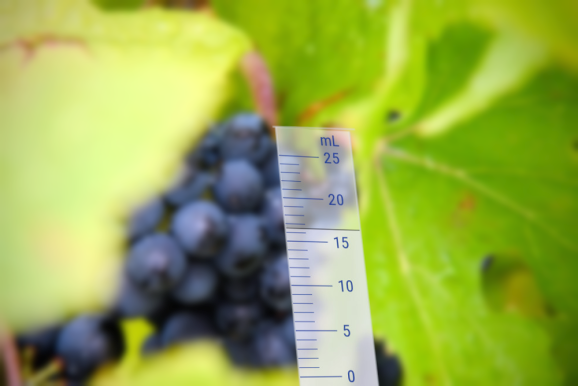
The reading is 16.5 mL
